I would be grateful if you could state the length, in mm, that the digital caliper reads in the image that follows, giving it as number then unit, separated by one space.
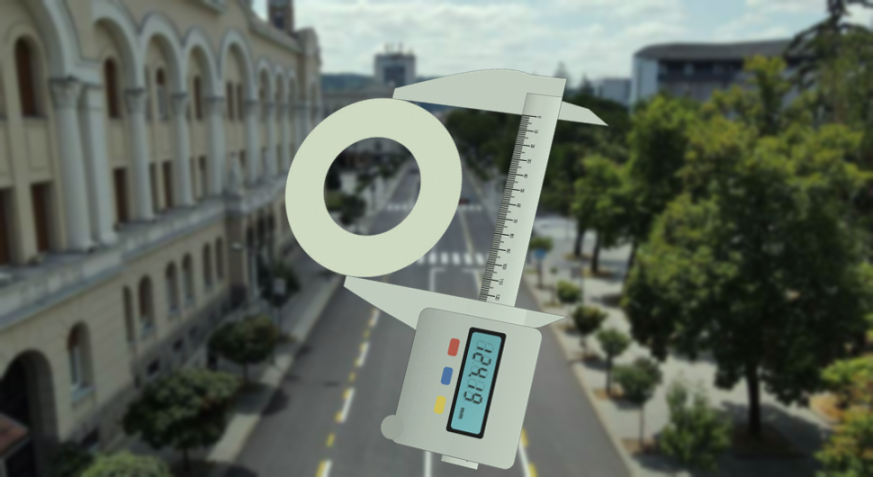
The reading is 124.19 mm
